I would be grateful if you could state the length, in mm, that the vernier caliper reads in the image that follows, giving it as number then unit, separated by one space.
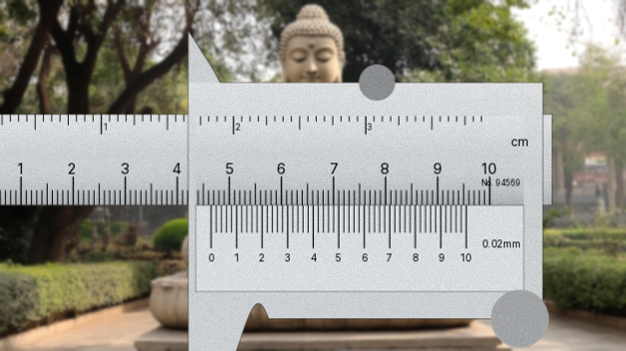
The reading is 46.5 mm
